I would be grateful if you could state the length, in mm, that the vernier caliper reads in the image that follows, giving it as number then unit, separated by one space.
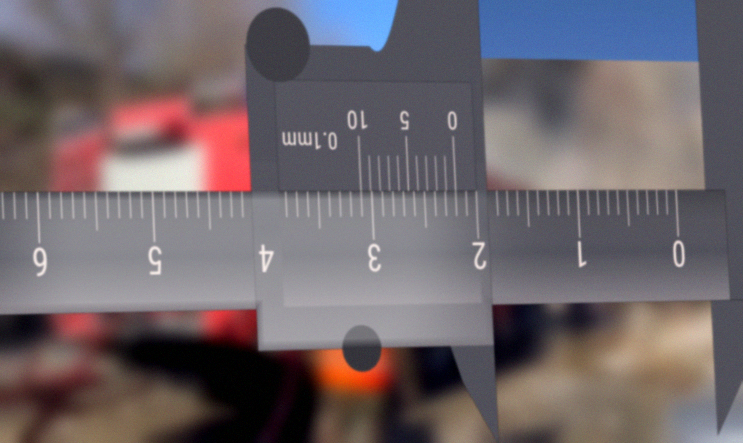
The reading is 22.0 mm
